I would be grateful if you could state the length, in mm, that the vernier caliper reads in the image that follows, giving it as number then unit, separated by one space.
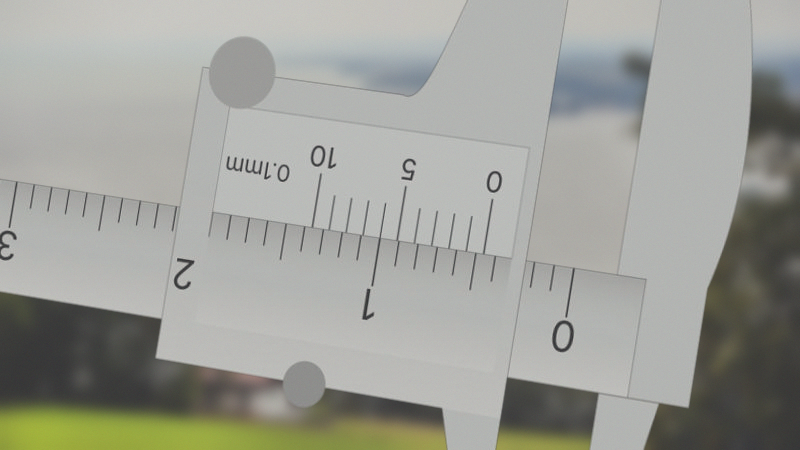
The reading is 4.6 mm
